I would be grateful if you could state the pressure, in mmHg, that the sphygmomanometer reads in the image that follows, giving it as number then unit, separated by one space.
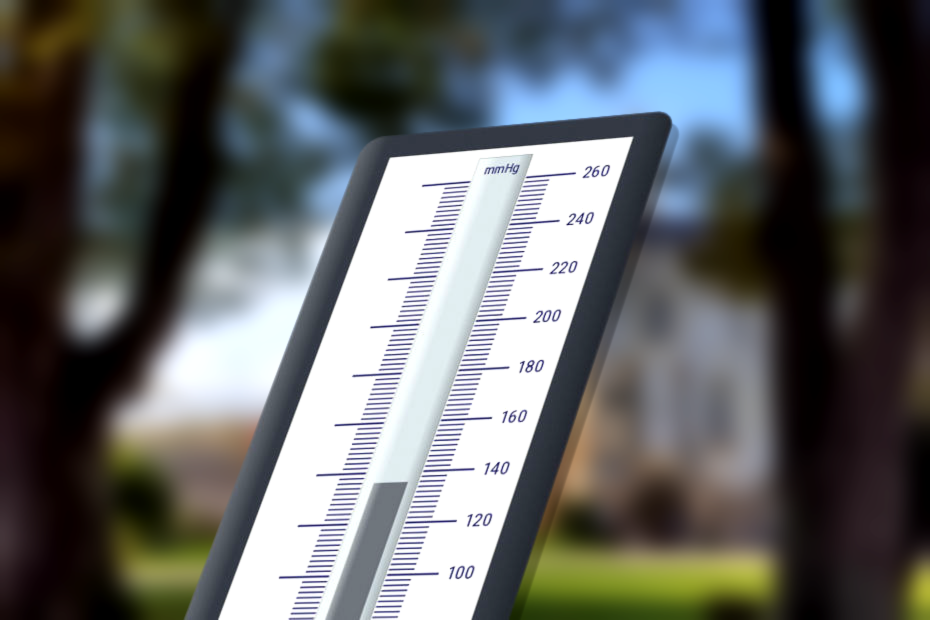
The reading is 136 mmHg
